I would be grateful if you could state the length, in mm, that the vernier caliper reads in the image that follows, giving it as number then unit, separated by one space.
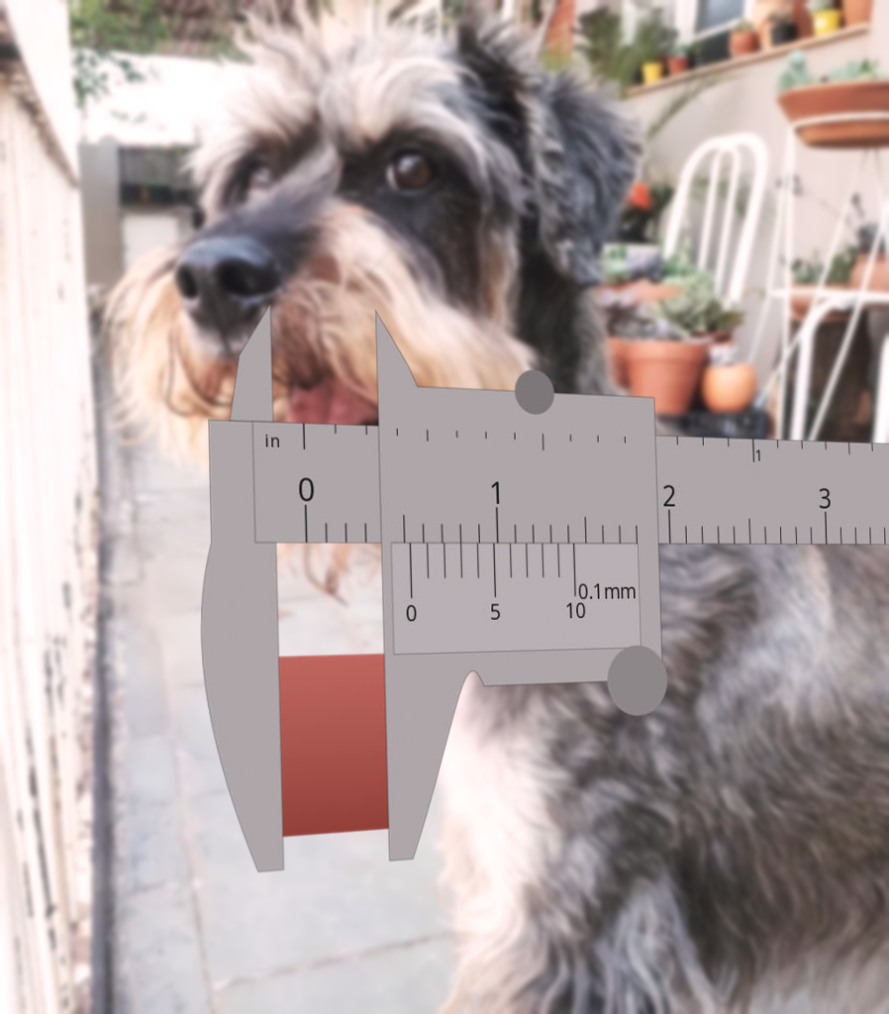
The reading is 5.3 mm
